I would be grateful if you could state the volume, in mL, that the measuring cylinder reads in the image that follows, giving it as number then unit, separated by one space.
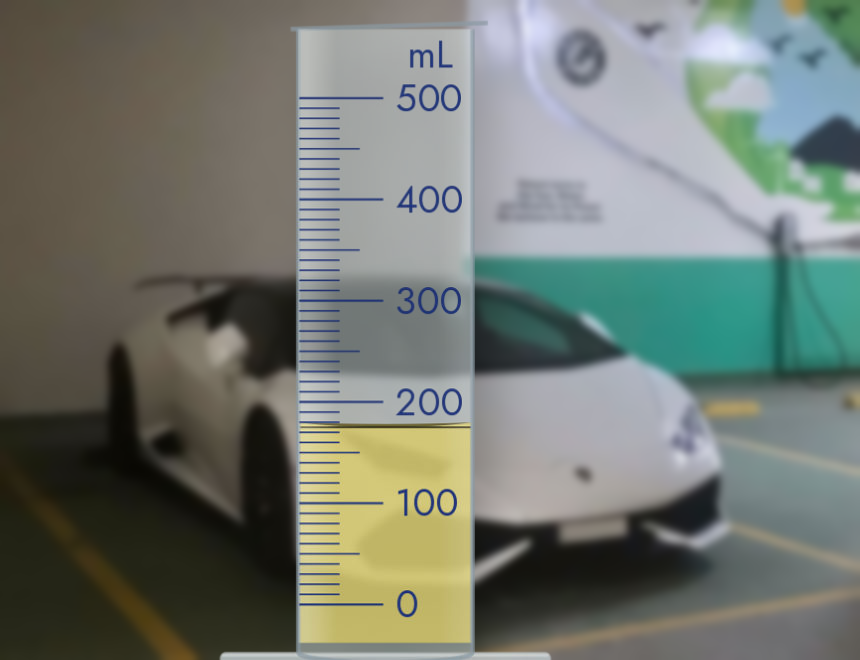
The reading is 175 mL
